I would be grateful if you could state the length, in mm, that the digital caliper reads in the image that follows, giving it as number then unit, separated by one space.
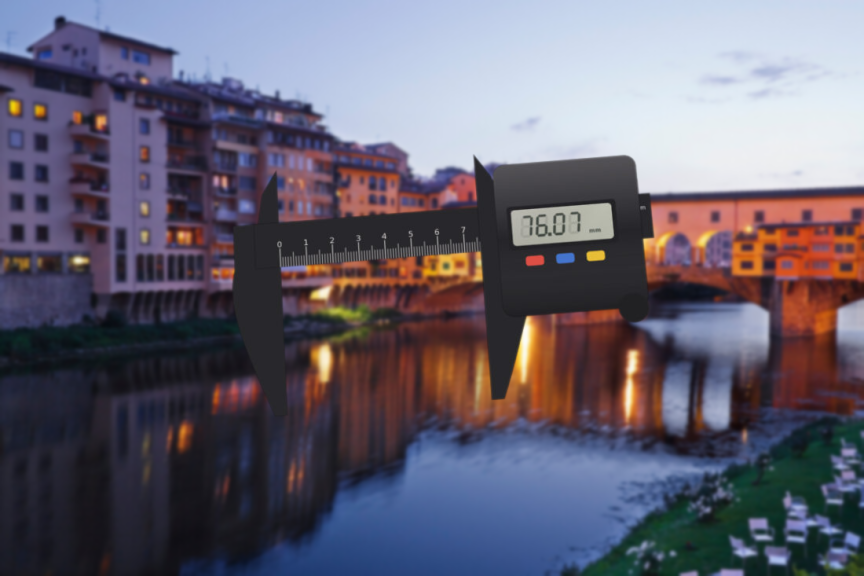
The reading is 76.07 mm
